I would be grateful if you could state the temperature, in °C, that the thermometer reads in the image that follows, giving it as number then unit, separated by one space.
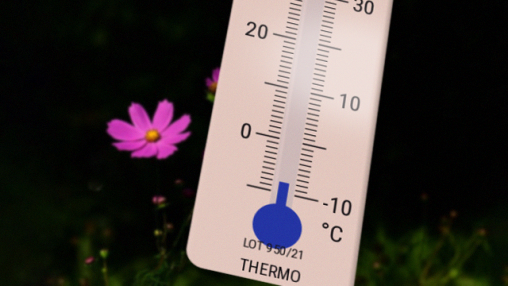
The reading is -8 °C
